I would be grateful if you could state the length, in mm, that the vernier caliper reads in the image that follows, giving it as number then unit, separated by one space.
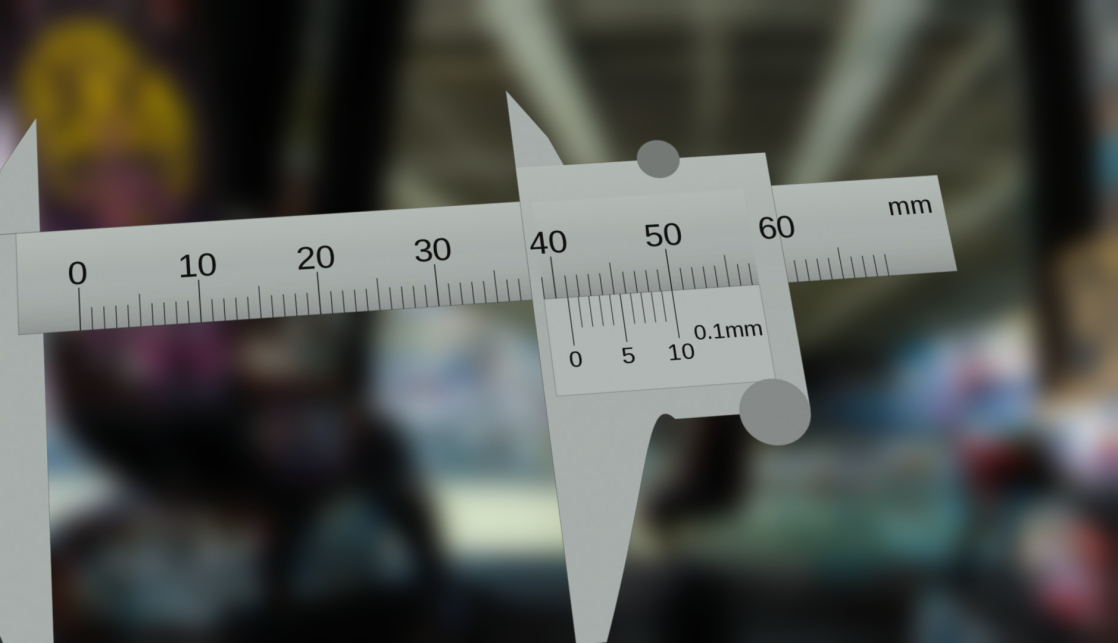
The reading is 41.0 mm
